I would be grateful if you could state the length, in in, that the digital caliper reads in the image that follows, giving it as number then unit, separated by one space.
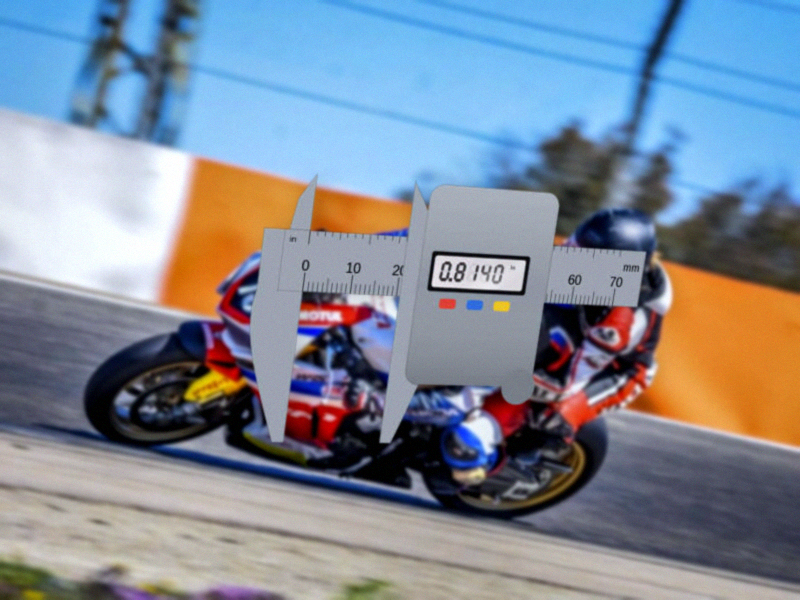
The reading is 0.8140 in
